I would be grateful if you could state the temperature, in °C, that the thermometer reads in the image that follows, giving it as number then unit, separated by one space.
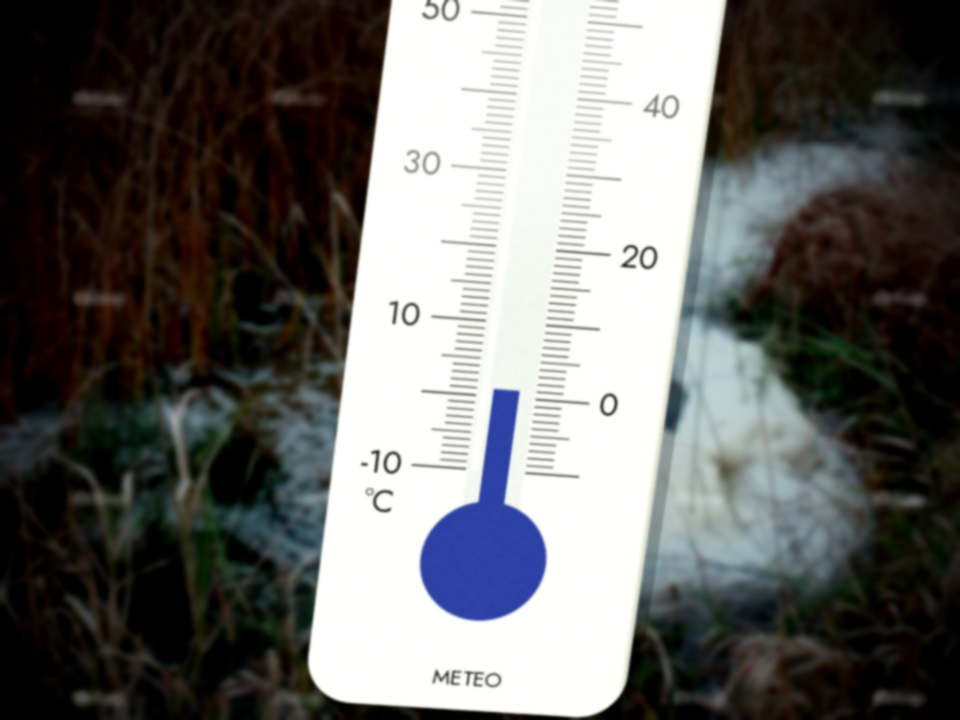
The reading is 1 °C
